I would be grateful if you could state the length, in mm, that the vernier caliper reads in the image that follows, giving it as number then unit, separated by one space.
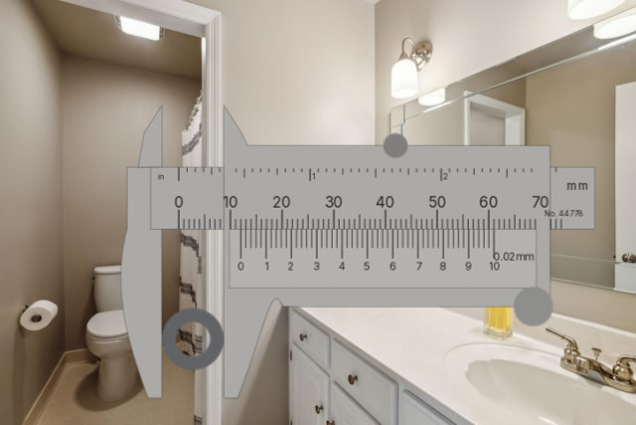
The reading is 12.0 mm
